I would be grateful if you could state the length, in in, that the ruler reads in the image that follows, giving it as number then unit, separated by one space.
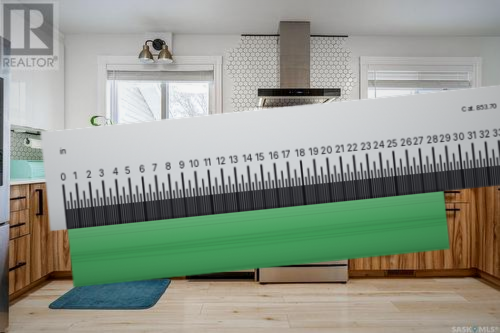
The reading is 28.5 in
